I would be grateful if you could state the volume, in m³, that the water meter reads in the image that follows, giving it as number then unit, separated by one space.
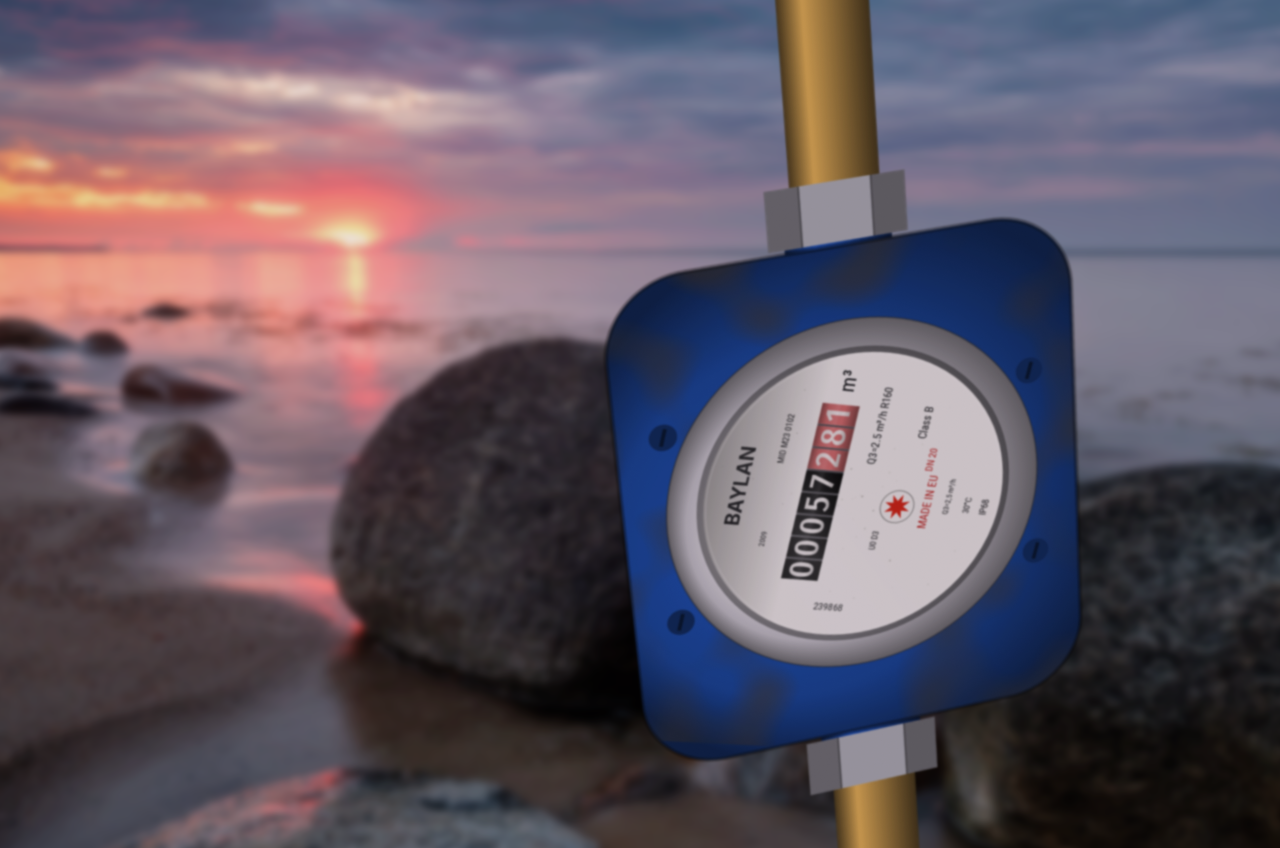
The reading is 57.281 m³
